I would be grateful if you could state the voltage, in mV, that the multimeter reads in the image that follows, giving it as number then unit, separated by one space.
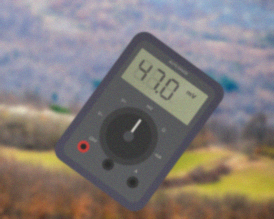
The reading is 47.0 mV
